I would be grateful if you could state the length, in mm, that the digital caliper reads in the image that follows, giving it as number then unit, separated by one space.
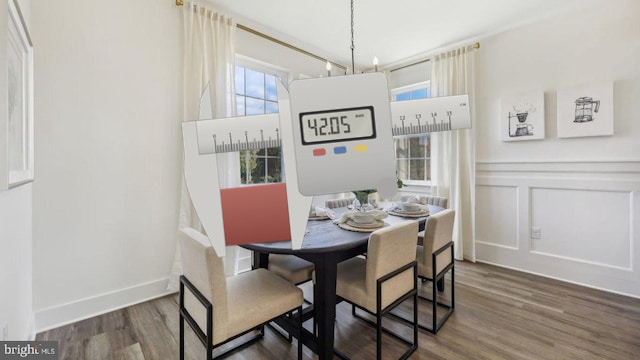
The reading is 42.05 mm
